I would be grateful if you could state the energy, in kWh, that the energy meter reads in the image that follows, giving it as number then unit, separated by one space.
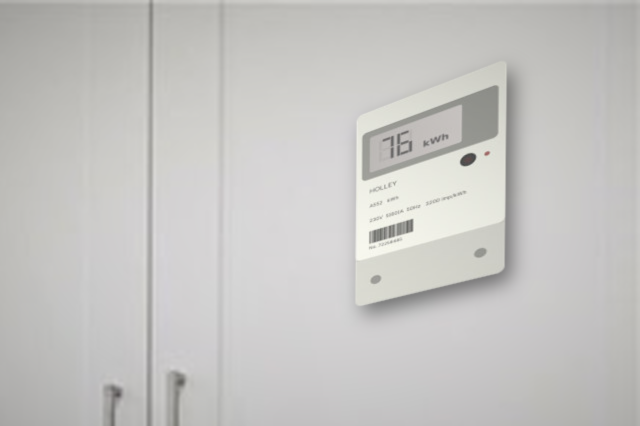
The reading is 76 kWh
